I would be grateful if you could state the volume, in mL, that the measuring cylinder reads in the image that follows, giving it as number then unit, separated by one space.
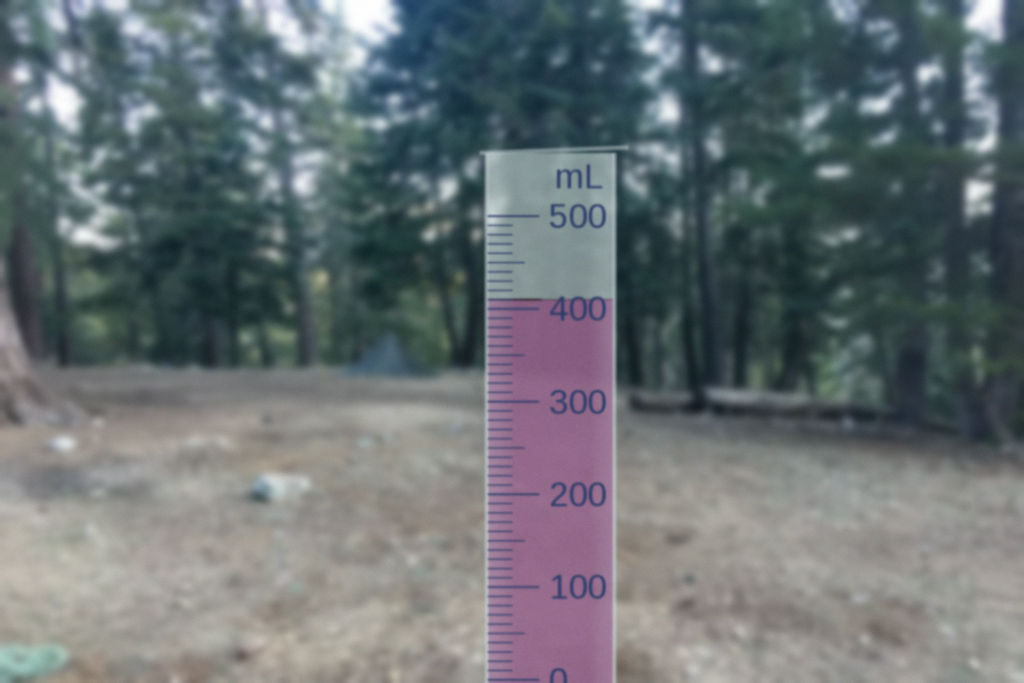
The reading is 410 mL
